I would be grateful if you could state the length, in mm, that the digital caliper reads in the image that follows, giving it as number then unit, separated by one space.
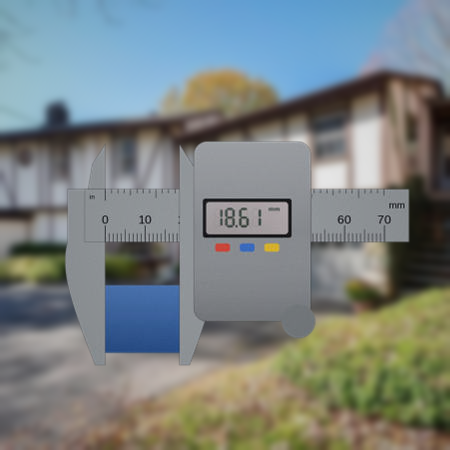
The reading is 18.61 mm
